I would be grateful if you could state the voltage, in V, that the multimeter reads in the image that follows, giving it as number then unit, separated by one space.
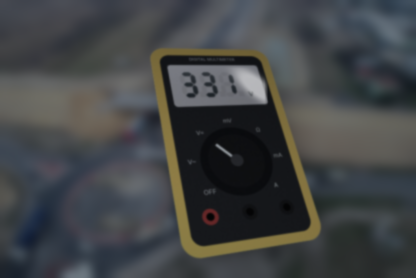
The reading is 331 V
